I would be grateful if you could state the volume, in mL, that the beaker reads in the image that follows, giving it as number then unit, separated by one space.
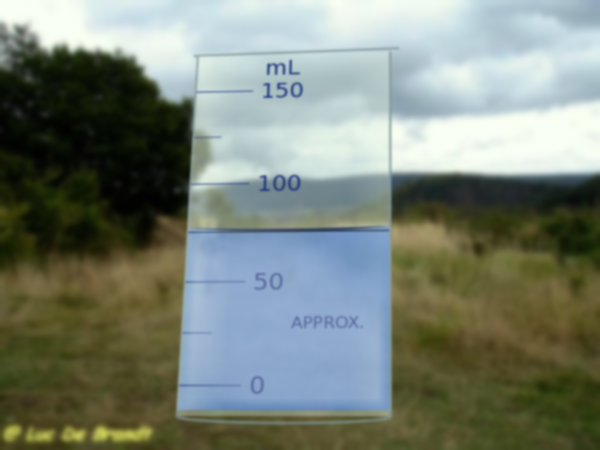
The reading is 75 mL
